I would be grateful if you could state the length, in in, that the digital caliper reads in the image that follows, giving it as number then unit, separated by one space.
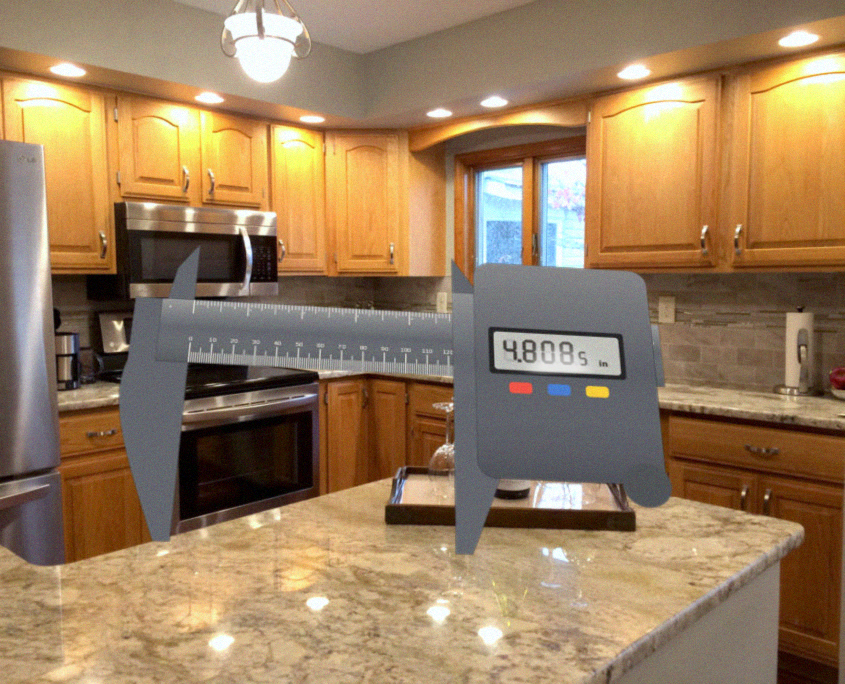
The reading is 4.8085 in
